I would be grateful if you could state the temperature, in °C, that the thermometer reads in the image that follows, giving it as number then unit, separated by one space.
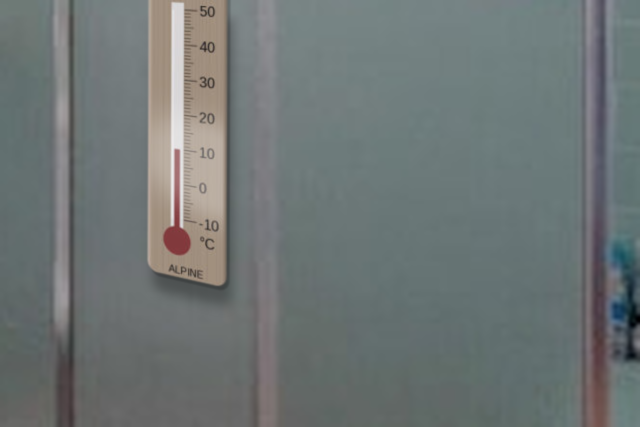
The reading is 10 °C
